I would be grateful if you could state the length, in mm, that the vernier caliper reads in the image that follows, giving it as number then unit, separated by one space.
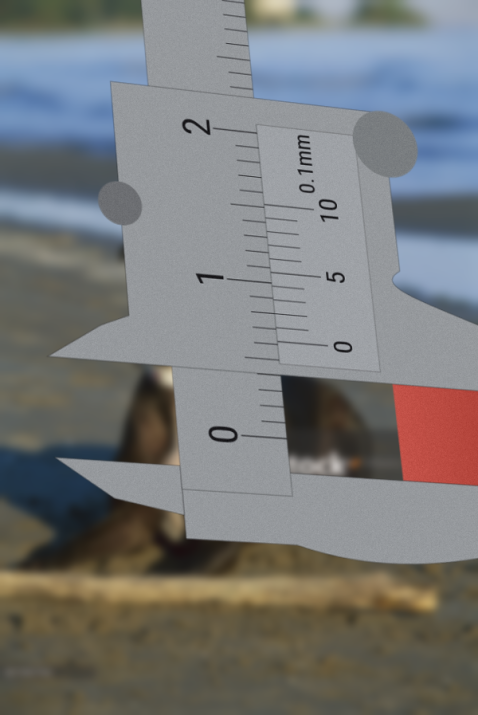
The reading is 6.2 mm
